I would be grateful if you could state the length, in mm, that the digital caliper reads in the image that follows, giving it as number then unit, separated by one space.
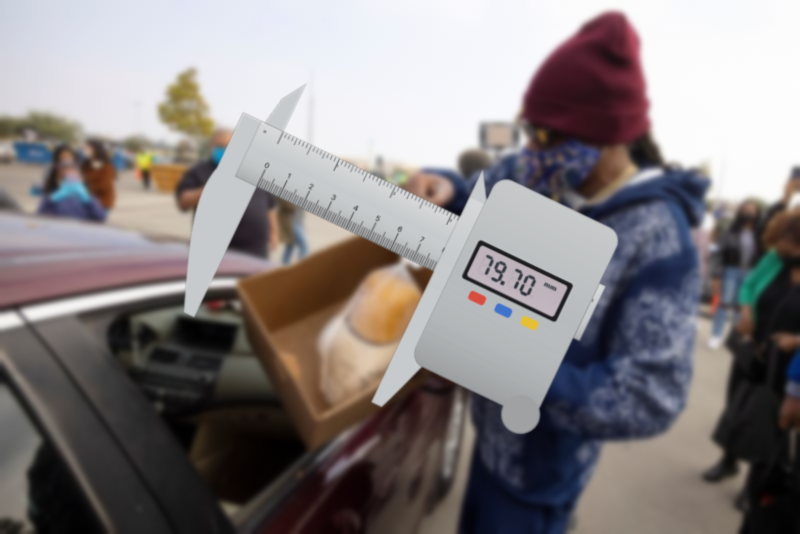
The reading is 79.70 mm
